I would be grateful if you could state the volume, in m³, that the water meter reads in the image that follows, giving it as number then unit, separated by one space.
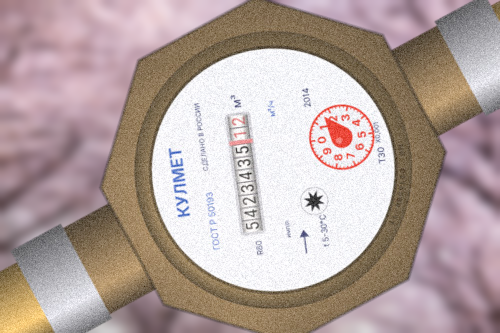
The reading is 5423435.121 m³
